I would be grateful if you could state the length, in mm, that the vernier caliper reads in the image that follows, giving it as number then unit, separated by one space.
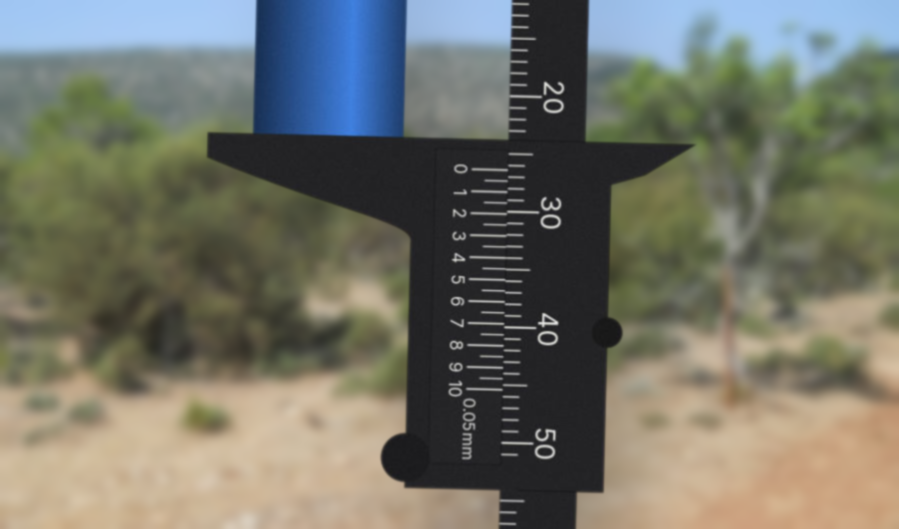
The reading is 26.4 mm
